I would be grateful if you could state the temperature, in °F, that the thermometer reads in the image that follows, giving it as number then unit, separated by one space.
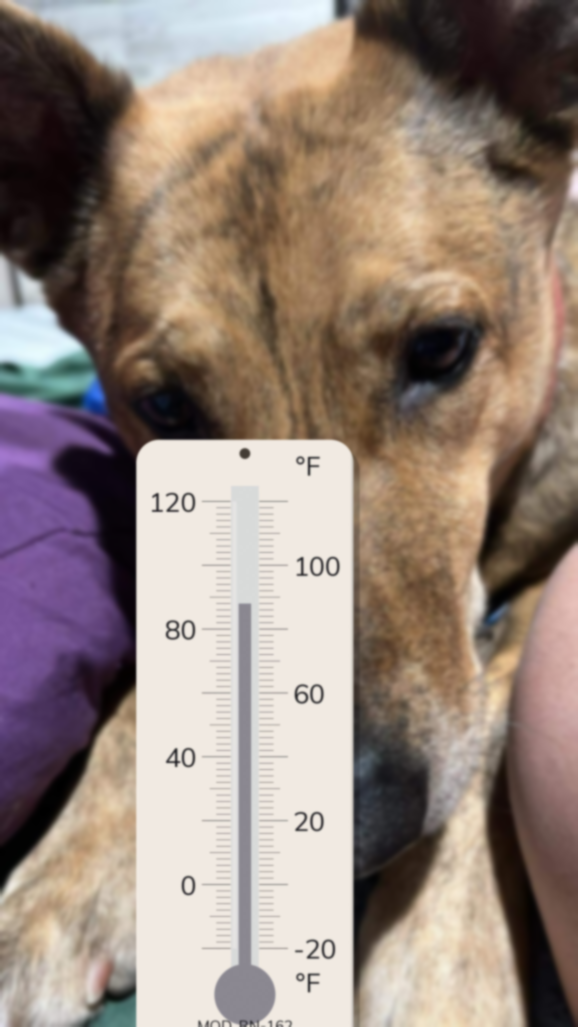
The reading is 88 °F
